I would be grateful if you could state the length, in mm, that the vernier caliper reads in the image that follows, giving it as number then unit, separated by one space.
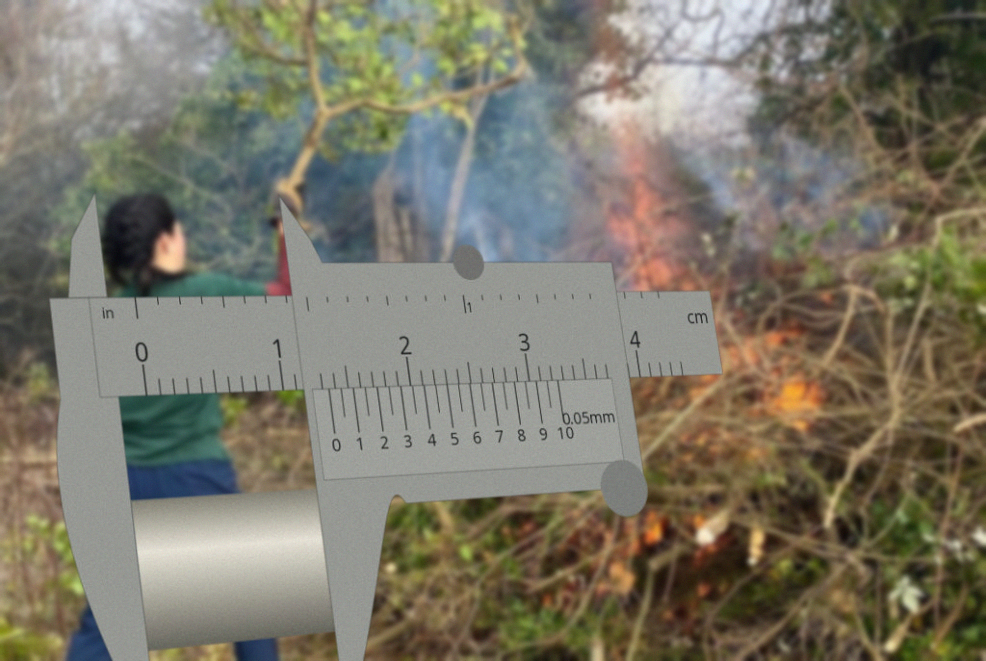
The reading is 13.5 mm
